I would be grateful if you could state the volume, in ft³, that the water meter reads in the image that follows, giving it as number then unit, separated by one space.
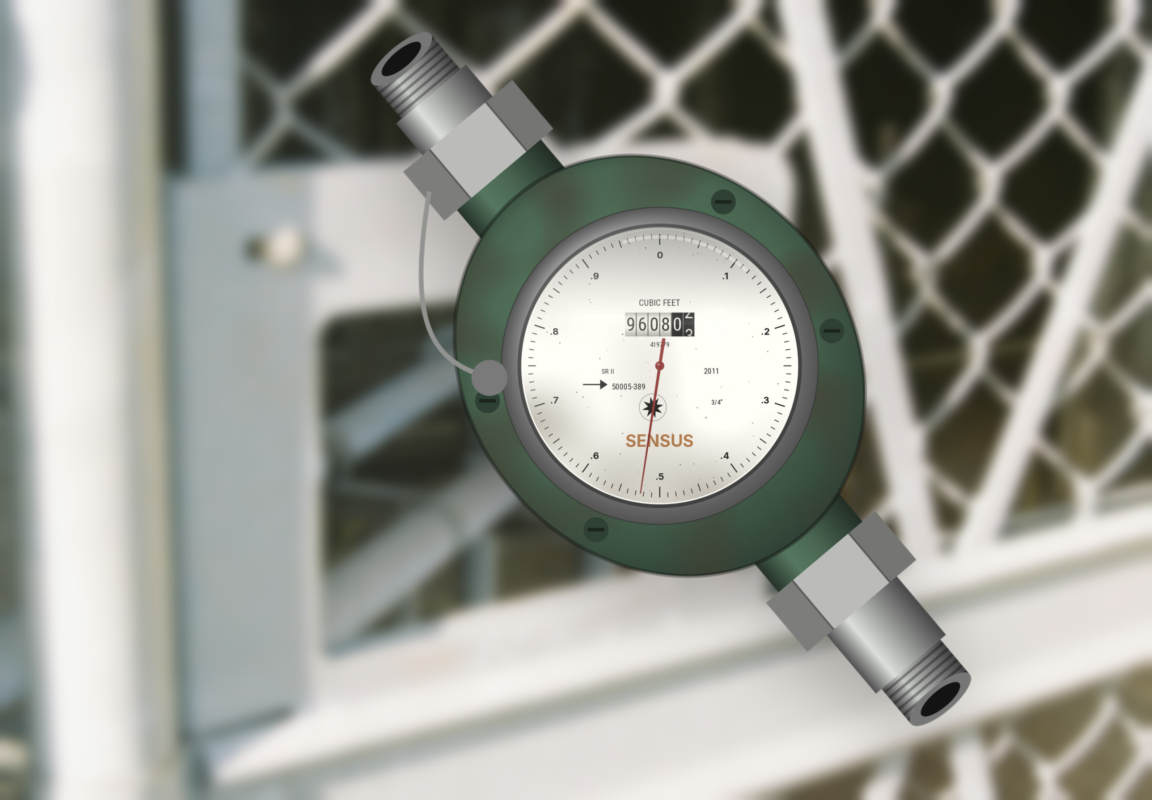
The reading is 960802.52 ft³
